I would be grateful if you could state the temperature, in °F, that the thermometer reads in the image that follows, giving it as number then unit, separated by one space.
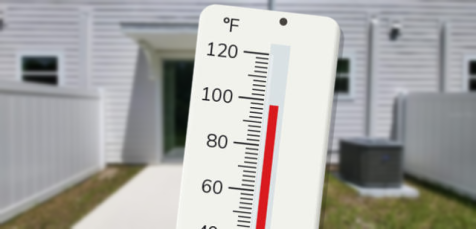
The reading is 98 °F
